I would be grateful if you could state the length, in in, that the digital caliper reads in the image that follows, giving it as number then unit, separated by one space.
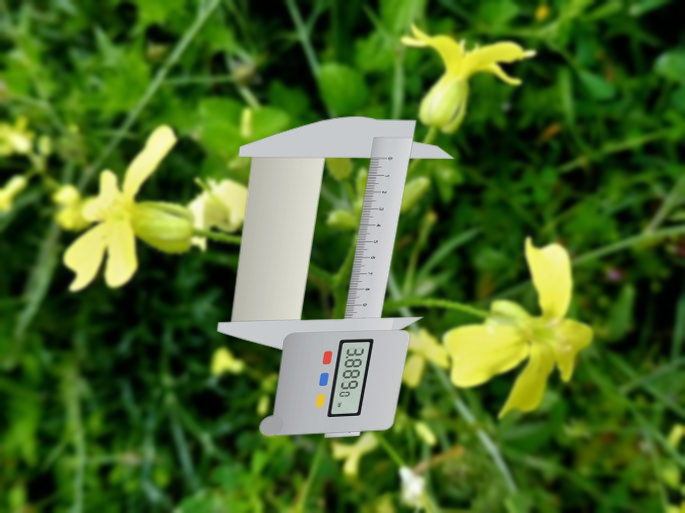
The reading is 3.8890 in
